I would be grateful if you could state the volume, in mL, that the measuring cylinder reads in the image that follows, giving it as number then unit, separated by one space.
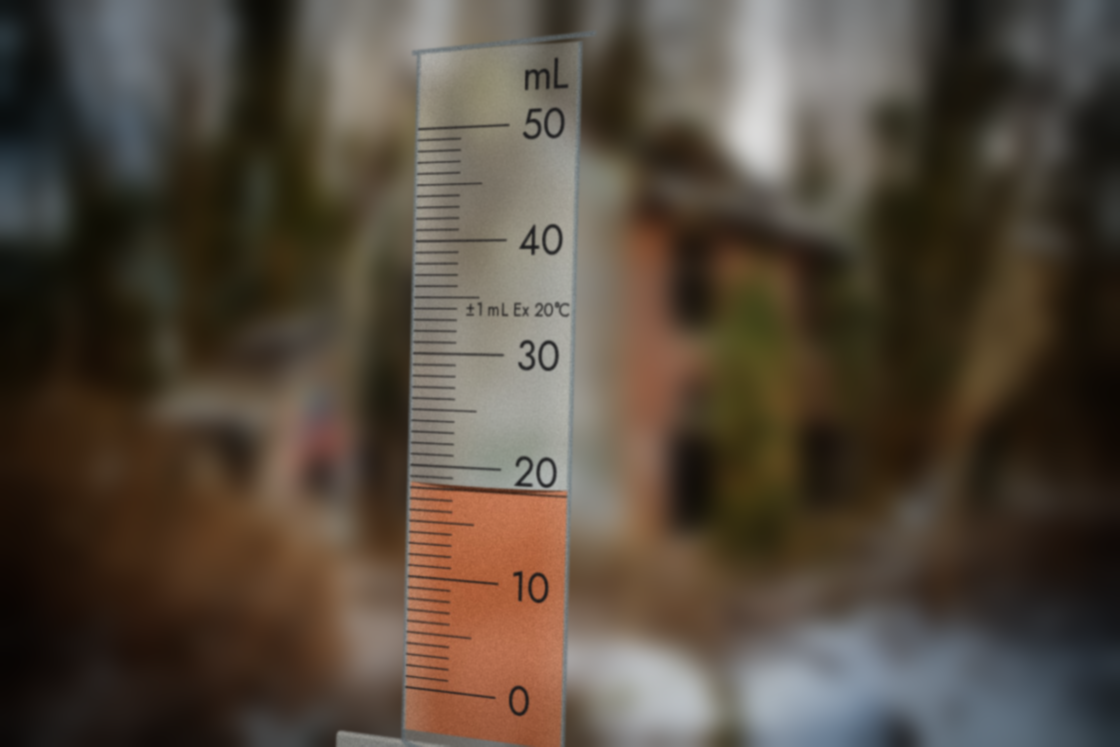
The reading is 18 mL
